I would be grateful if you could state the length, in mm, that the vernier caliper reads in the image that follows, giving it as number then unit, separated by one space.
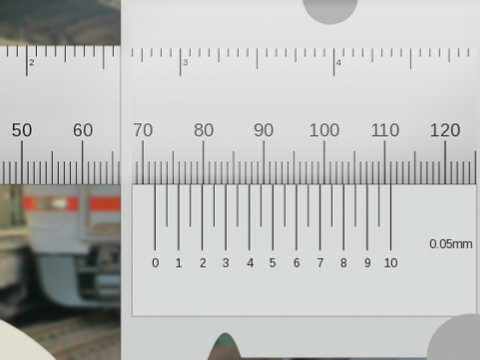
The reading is 72.0 mm
